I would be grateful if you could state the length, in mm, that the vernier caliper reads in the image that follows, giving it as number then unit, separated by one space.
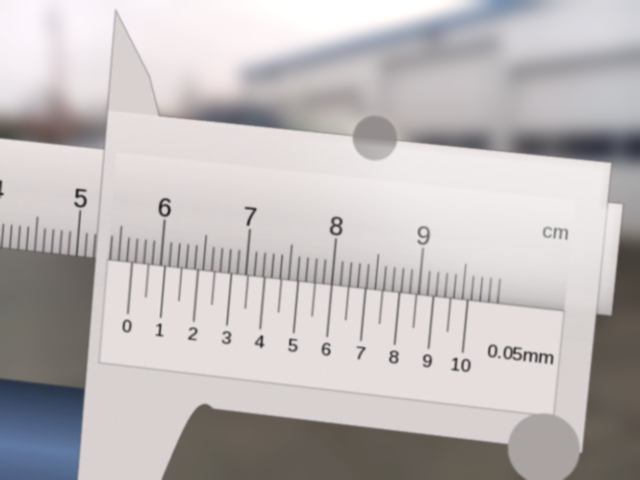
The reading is 56.6 mm
